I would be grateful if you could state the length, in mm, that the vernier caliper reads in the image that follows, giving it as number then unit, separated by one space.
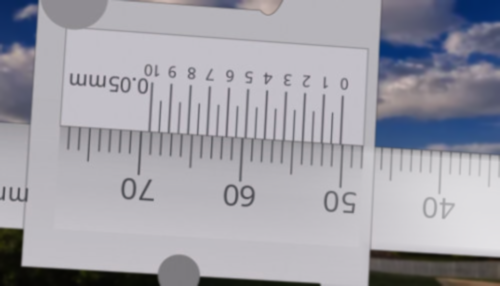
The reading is 50.2 mm
